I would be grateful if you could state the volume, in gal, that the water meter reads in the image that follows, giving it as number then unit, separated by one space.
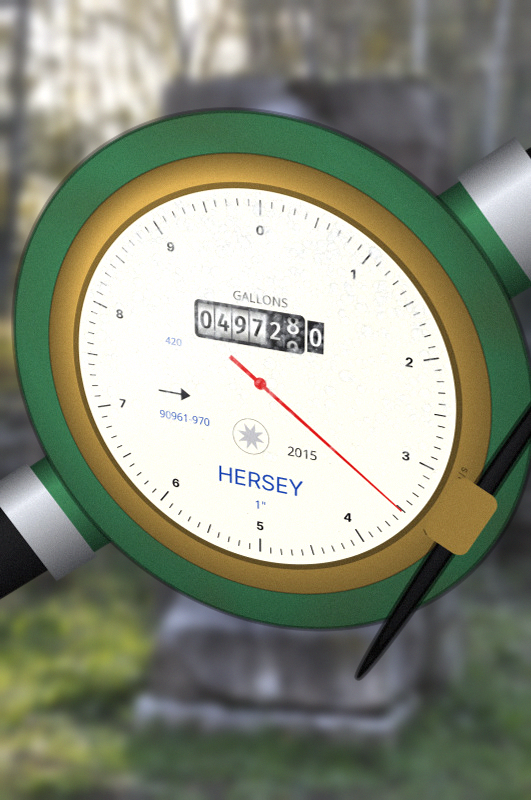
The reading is 497283.5 gal
